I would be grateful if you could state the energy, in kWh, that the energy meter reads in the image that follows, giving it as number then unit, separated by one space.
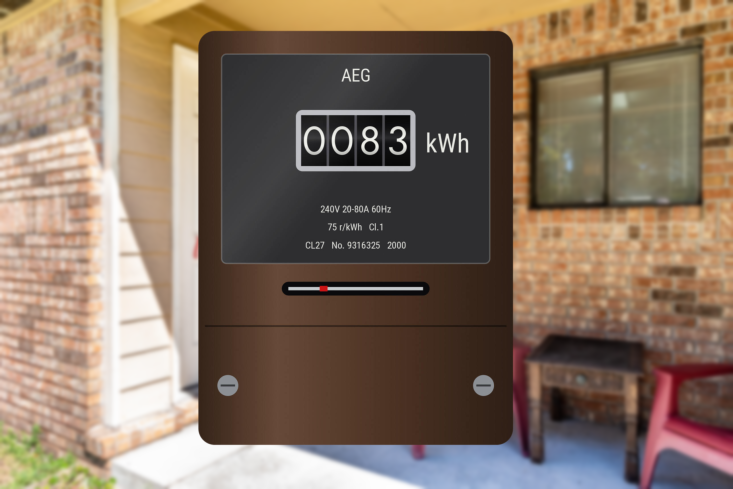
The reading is 83 kWh
